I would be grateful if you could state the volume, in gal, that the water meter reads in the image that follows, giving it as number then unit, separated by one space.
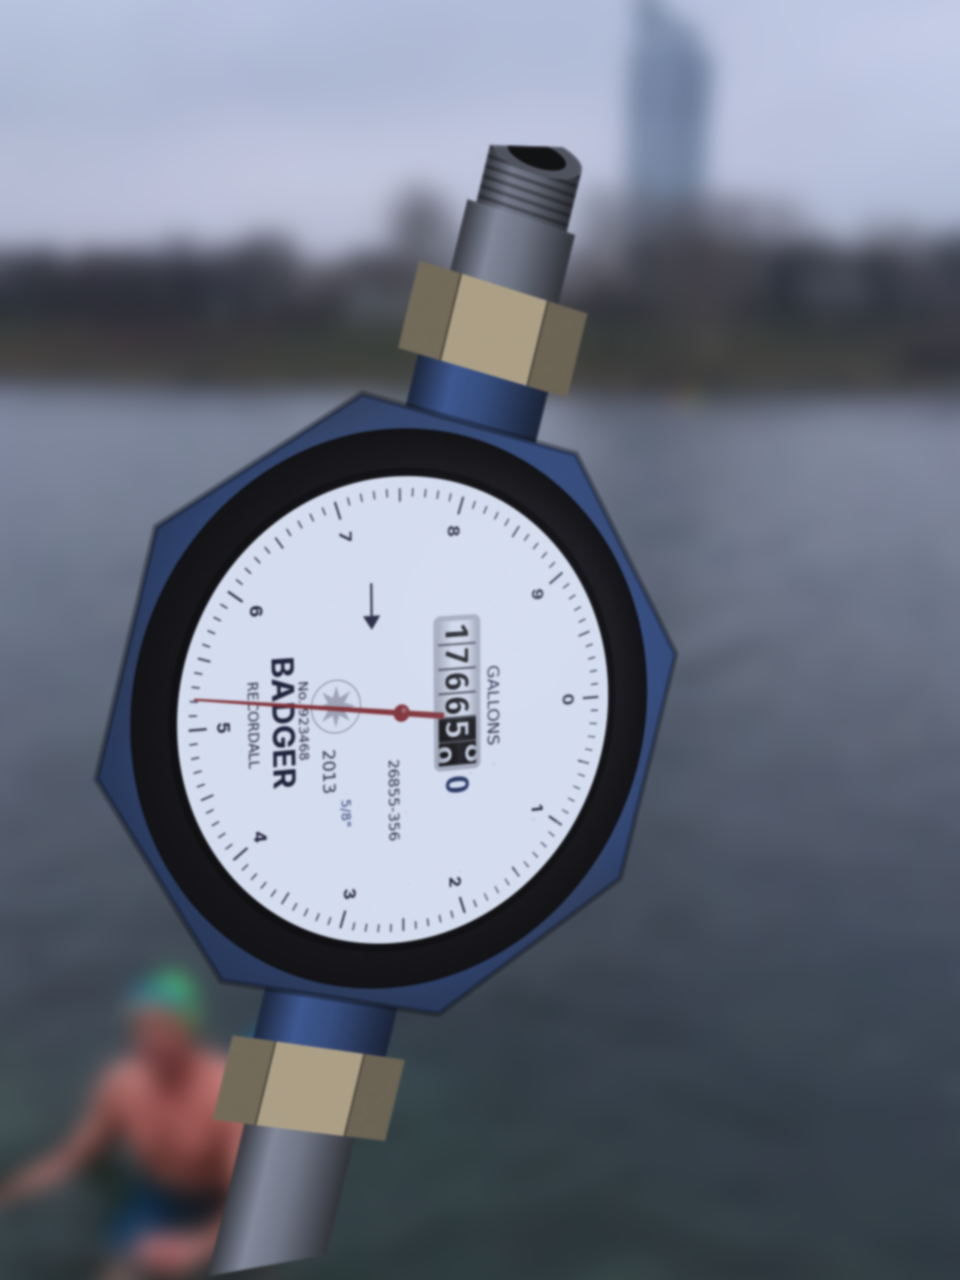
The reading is 1766585.2 gal
